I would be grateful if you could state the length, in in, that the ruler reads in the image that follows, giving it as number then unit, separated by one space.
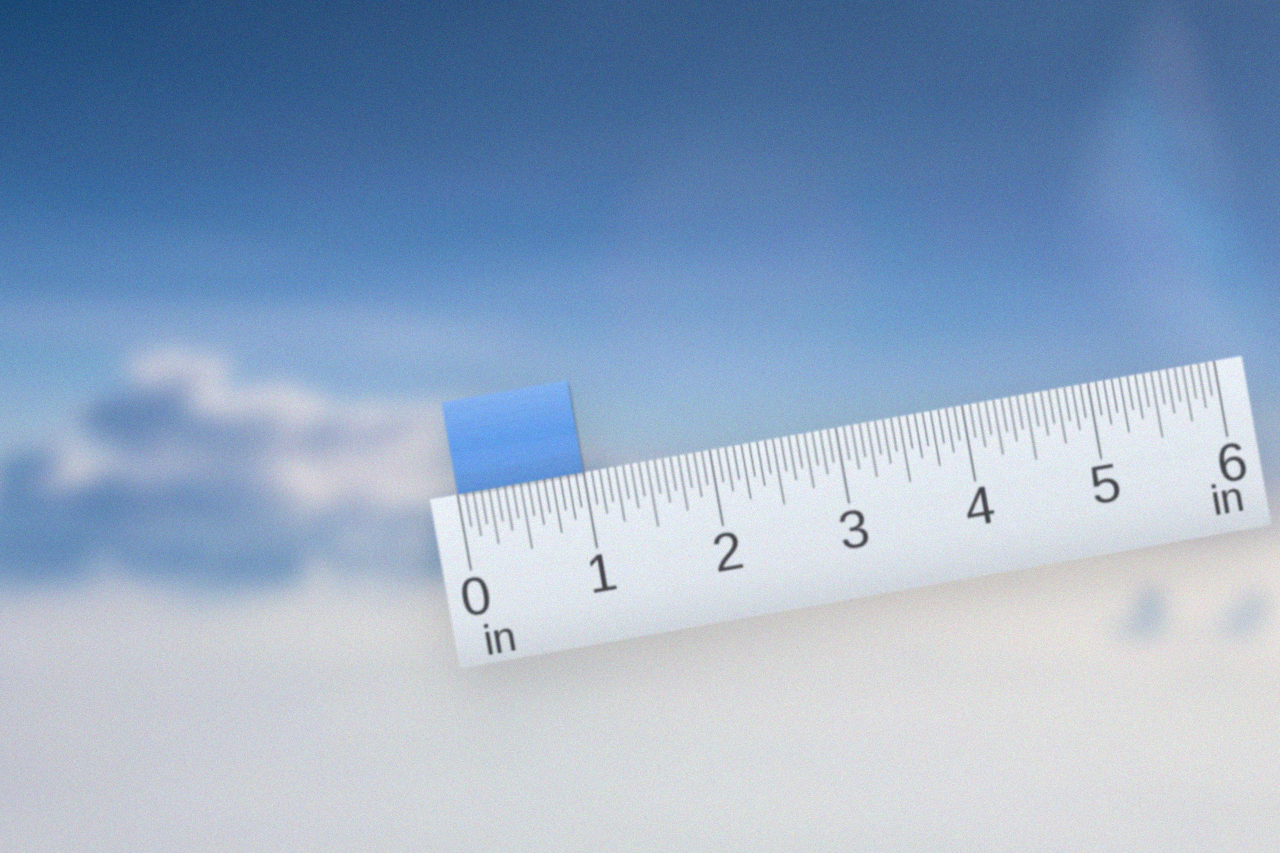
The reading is 1 in
